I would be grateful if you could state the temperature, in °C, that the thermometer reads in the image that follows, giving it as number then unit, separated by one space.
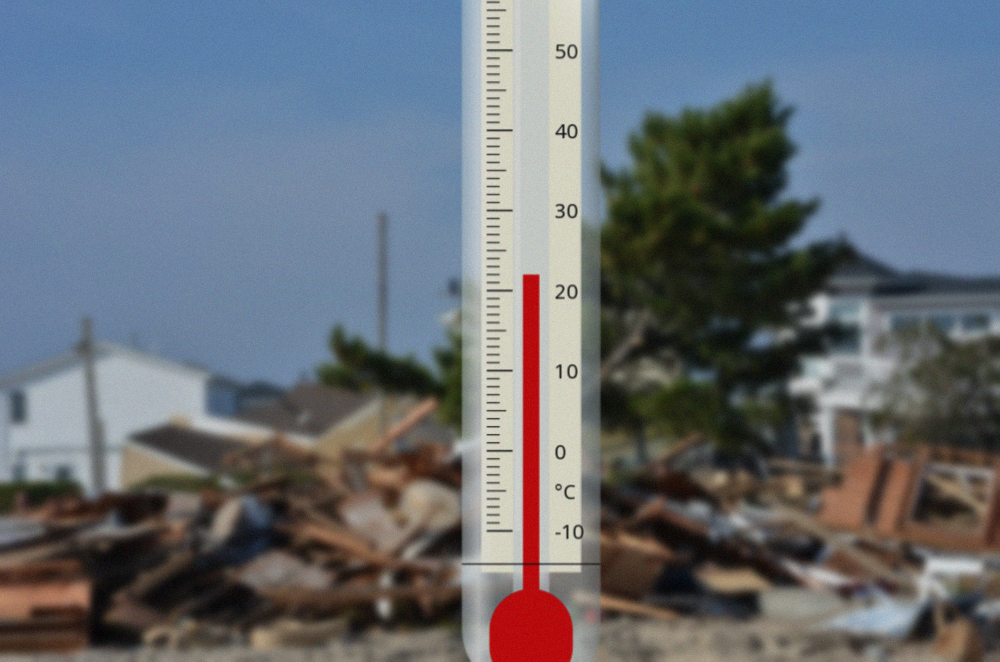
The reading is 22 °C
